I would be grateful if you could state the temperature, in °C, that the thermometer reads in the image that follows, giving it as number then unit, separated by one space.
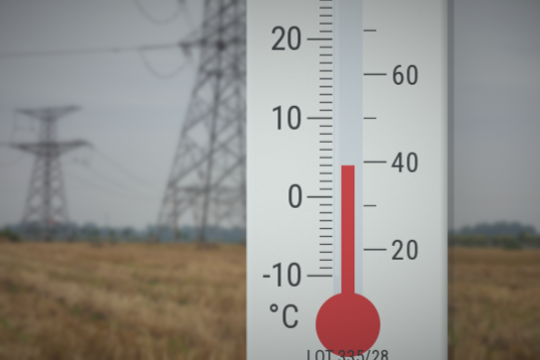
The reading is 4 °C
